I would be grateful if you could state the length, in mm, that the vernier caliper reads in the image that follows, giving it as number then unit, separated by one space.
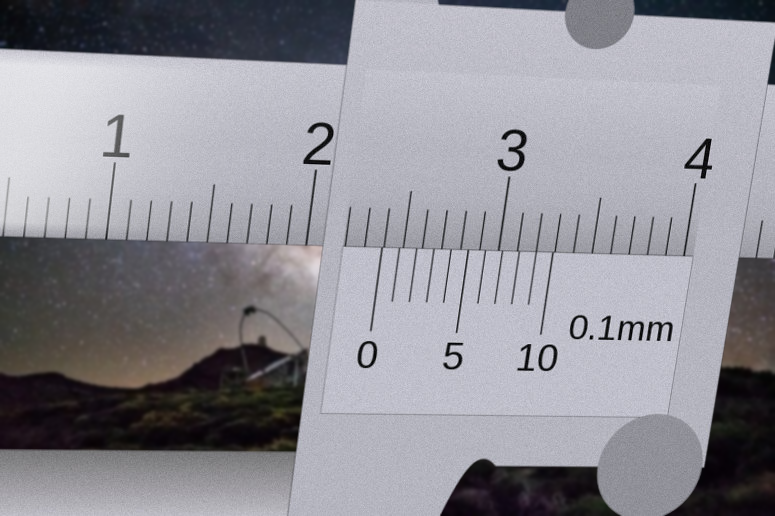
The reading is 23.9 mm
